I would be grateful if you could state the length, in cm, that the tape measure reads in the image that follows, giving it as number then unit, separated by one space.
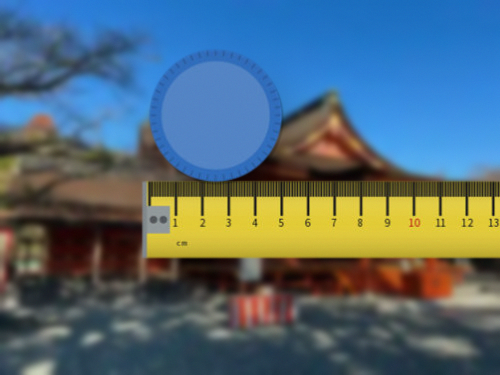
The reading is 5 cm
